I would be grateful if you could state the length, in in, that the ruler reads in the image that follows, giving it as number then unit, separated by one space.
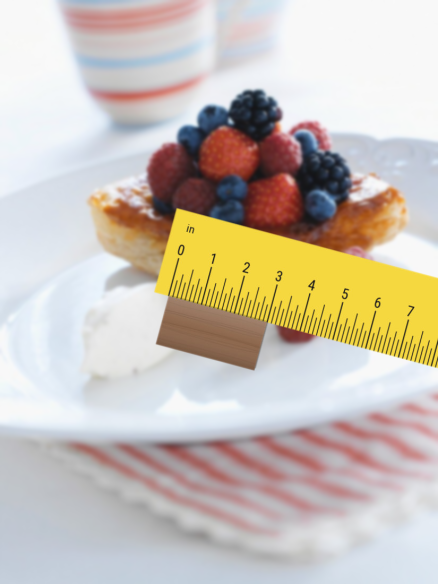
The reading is 3 in
